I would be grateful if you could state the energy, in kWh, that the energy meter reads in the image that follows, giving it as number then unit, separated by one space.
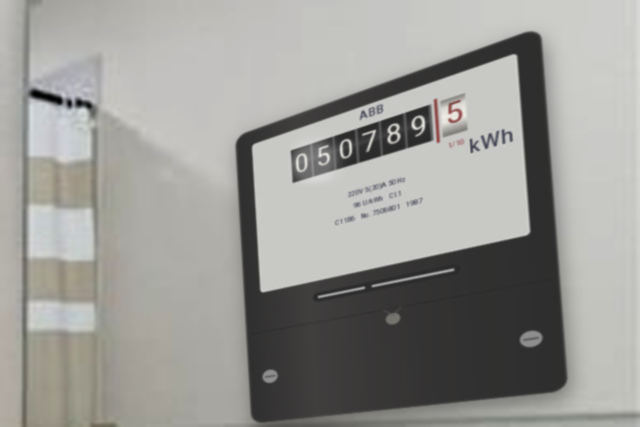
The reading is 50789.5 kWh
